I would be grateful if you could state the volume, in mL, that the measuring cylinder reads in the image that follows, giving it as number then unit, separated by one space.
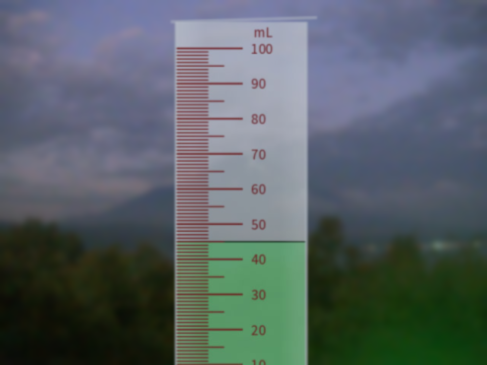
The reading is 45 mL
